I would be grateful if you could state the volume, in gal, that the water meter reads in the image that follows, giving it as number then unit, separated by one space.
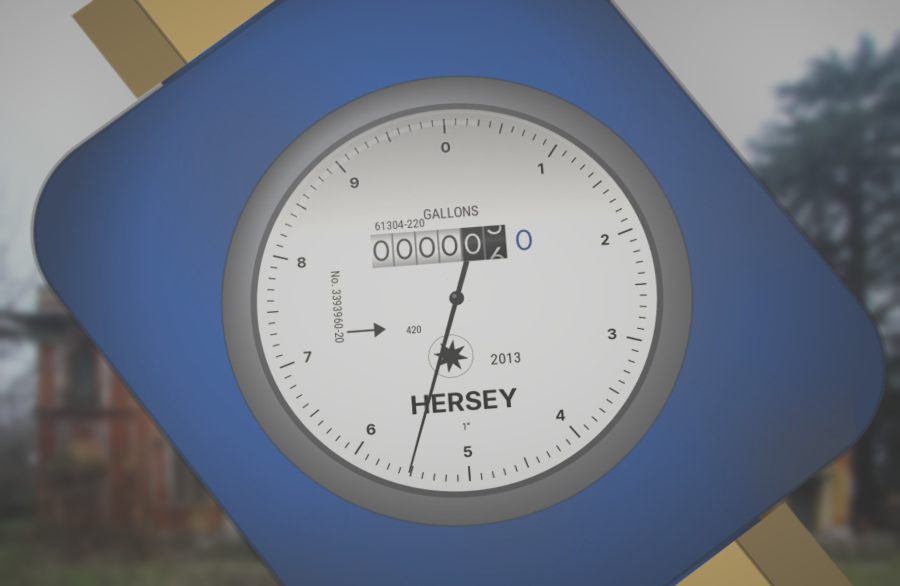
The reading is 55.5 gal
